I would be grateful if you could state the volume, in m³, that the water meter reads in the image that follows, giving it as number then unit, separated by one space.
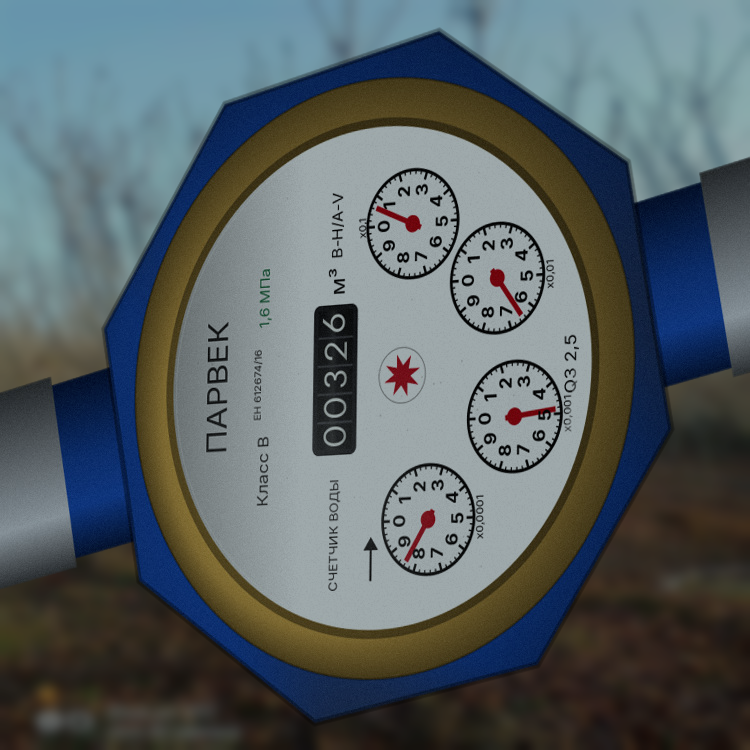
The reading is 326.0648 m³
